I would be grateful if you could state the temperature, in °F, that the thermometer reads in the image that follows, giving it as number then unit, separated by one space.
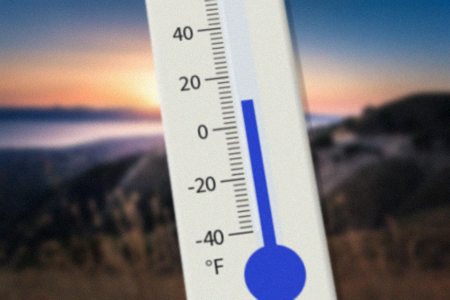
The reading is 10 °F
